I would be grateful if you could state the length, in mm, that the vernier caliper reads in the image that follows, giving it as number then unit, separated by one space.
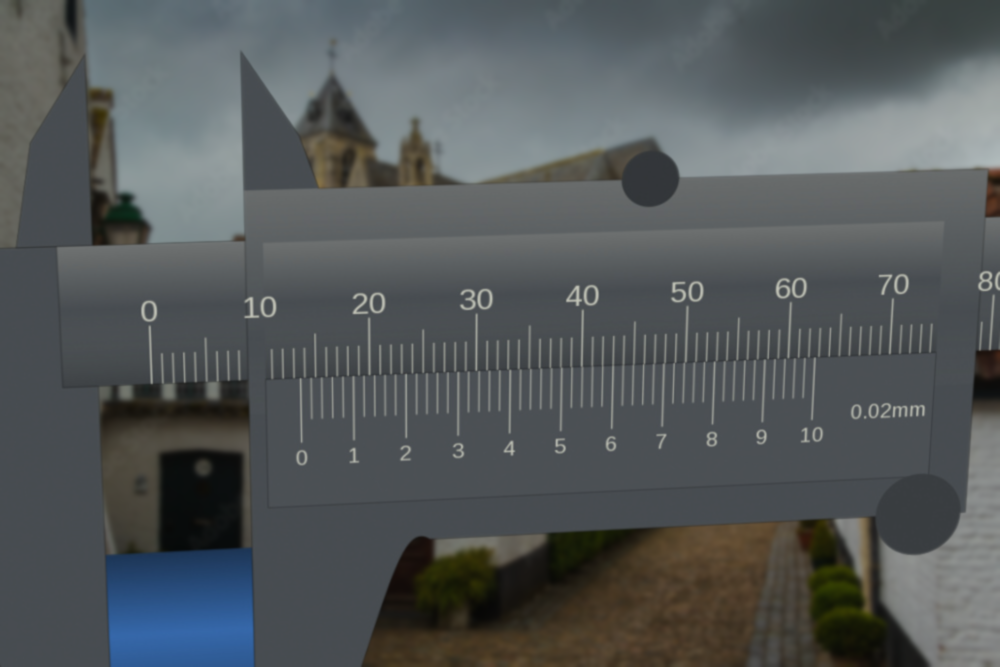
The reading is 13.6 mm
